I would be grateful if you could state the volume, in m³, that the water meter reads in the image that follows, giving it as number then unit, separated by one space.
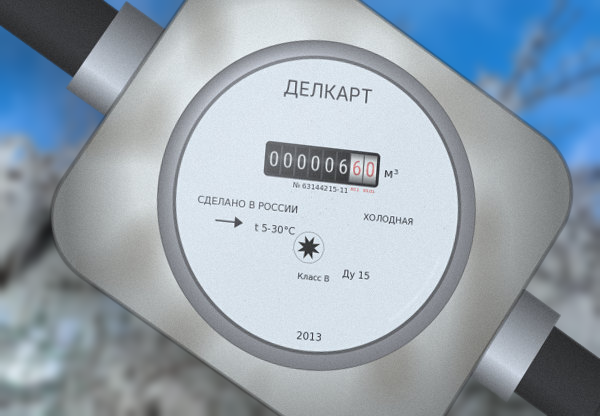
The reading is 6.60 m³
